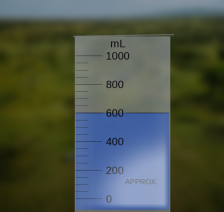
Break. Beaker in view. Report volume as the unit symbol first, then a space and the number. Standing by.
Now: mL 600
